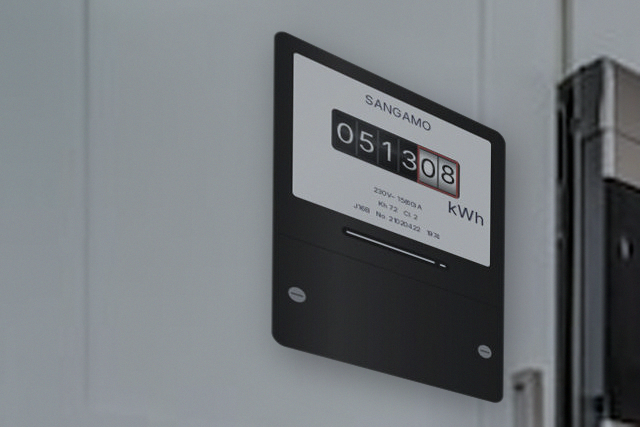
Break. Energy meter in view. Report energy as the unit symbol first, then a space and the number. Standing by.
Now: kWh 513.08
